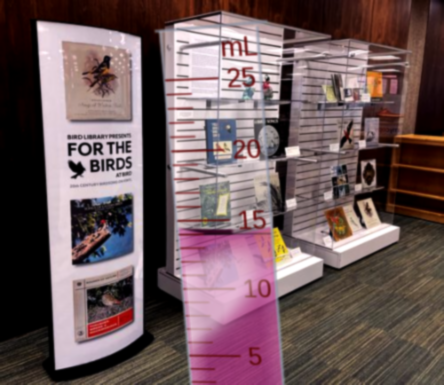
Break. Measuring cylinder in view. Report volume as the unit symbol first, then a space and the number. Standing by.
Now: mL 14
